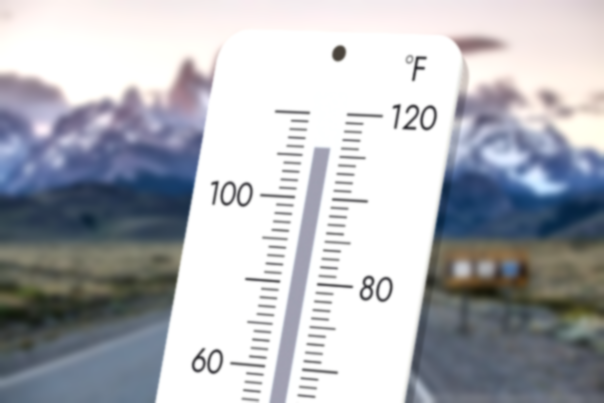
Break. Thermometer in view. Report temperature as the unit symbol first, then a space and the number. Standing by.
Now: °F 112
